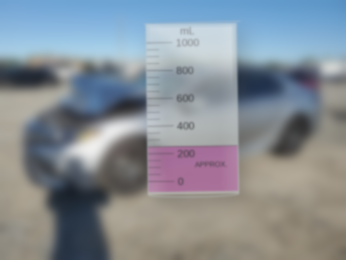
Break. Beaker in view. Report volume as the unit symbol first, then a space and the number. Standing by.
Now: mL 250
